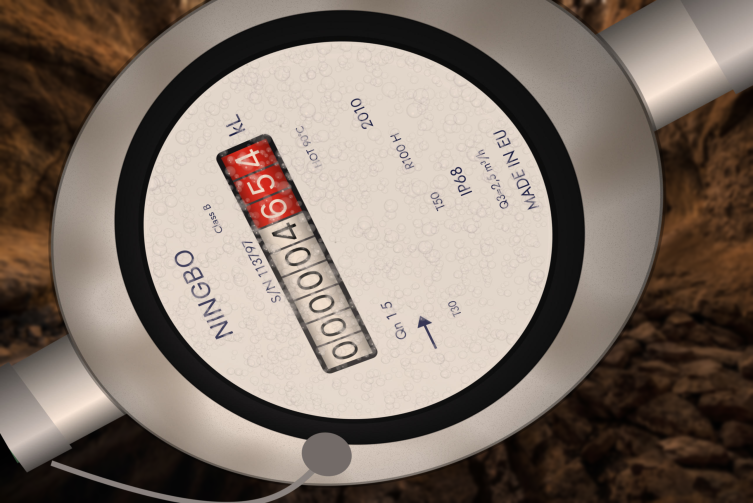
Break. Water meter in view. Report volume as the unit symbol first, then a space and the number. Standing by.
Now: kL 4.654
